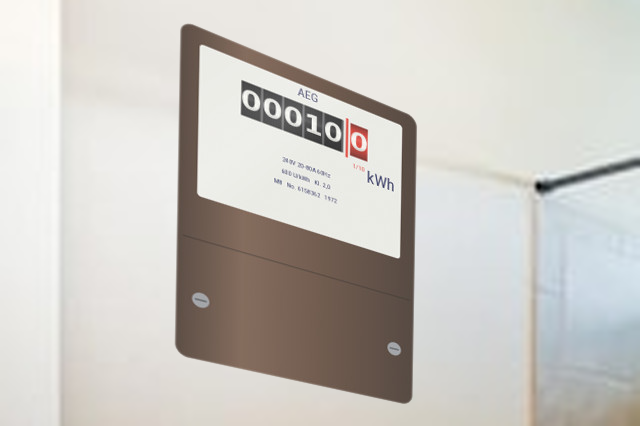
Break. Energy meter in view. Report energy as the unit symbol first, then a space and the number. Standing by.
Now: kWh 10.0
